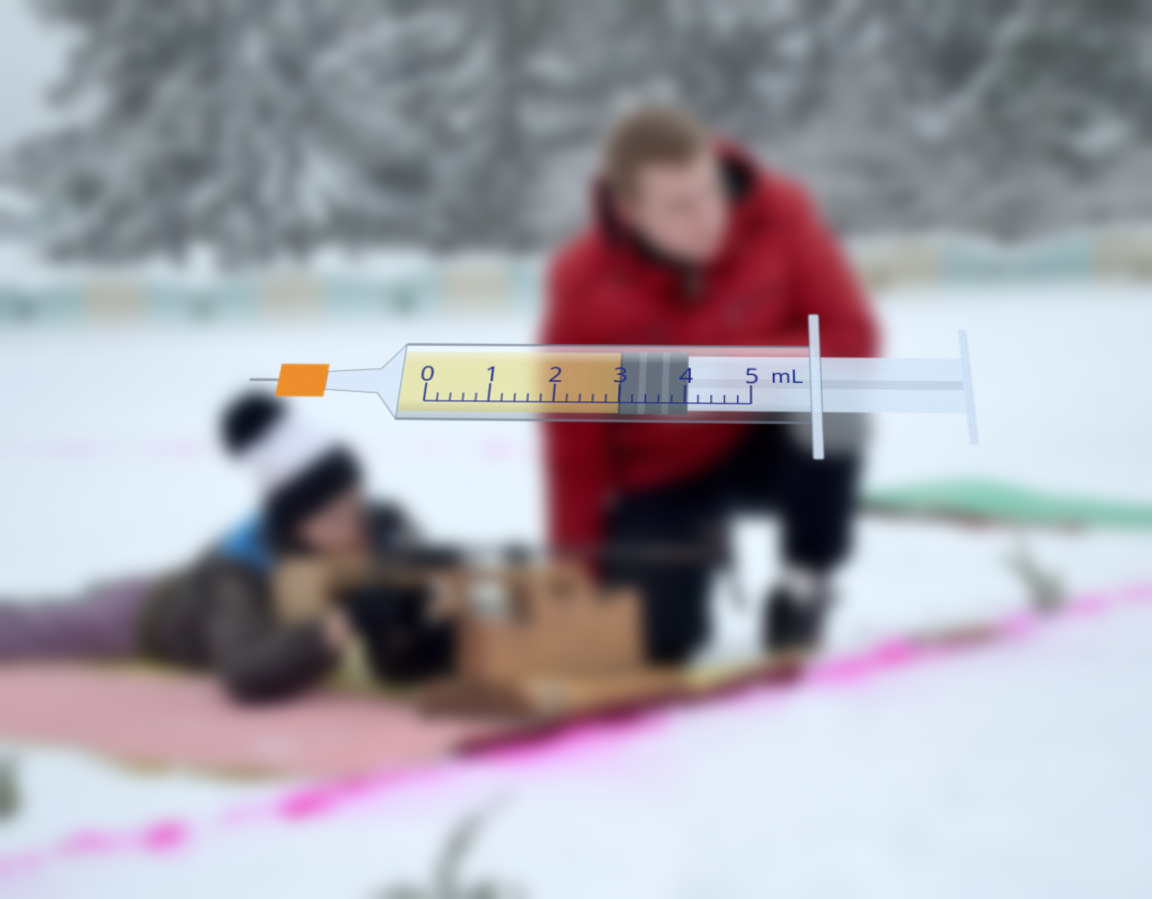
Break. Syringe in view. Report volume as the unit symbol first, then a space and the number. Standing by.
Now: mL 3
